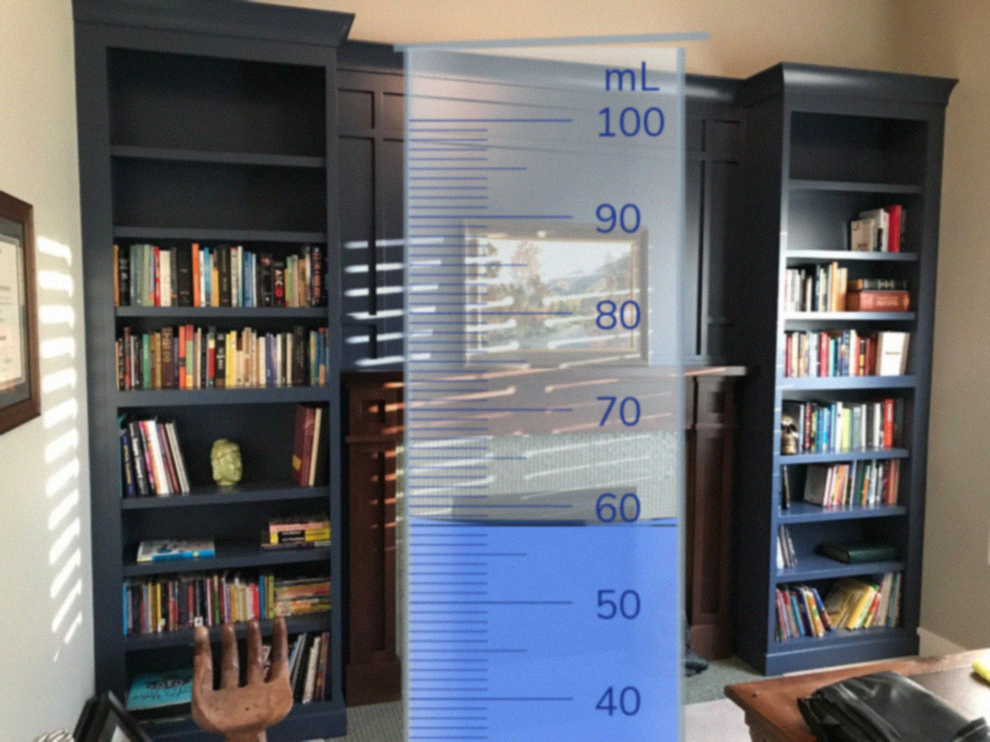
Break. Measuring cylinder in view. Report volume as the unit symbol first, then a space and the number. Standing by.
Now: mL 58
